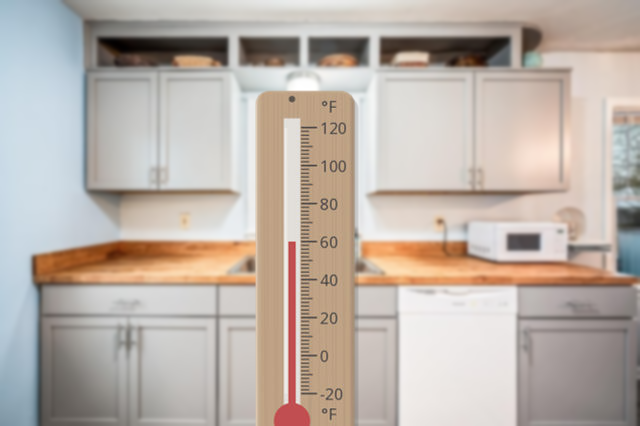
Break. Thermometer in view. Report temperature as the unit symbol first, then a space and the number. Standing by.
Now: °F 60
